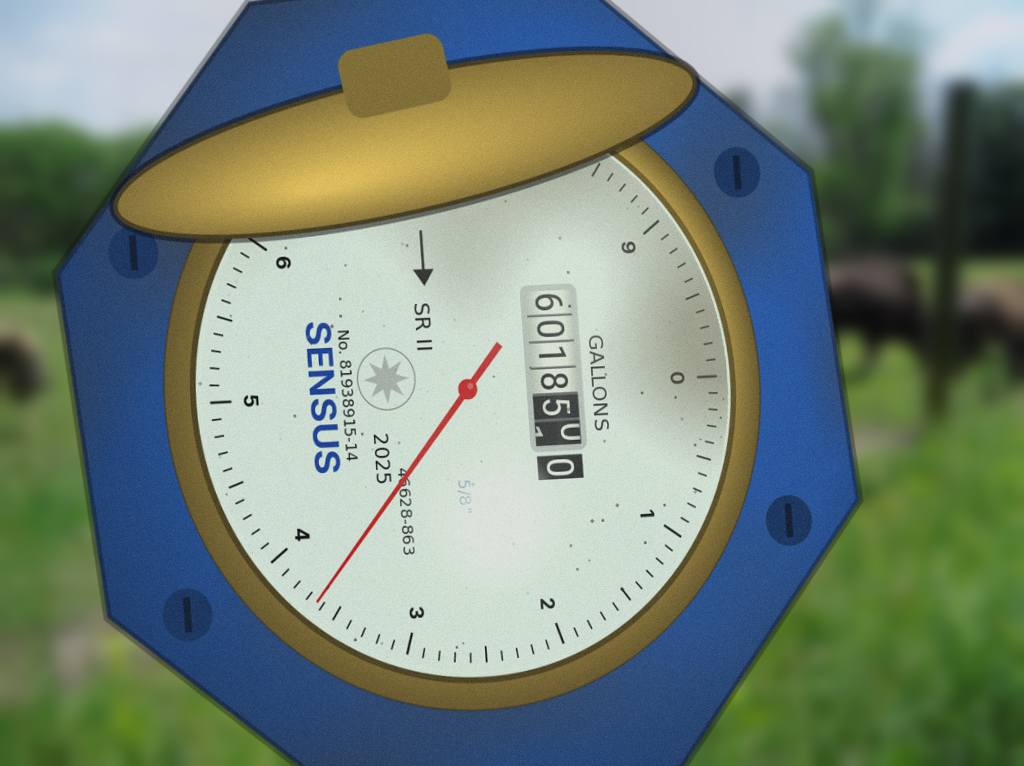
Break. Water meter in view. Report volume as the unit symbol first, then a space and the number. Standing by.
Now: gal 6018503.6
